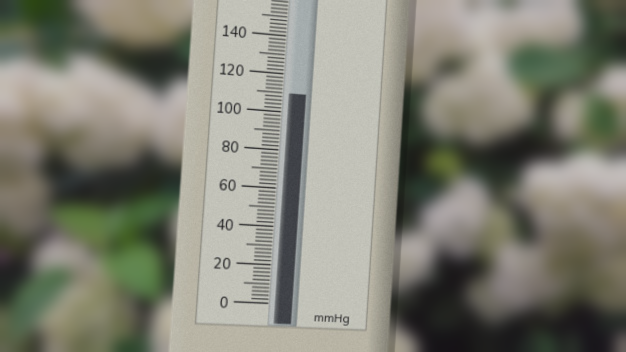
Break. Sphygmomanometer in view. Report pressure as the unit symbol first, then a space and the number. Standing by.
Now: mmHg 110
